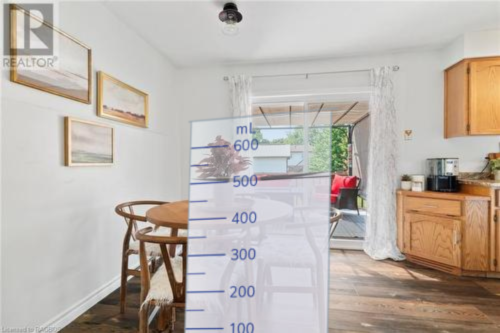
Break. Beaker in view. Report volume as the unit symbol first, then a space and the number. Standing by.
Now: mL 500
